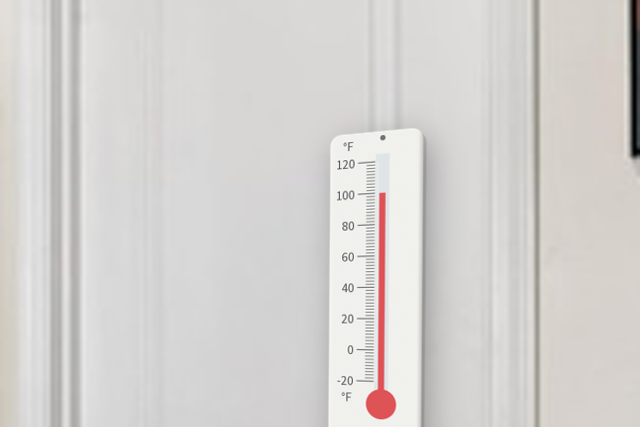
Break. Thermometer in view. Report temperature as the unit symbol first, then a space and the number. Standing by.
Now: °F 100
